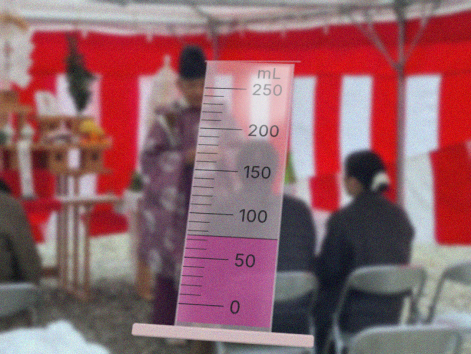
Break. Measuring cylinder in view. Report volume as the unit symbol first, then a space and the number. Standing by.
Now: mL 75
